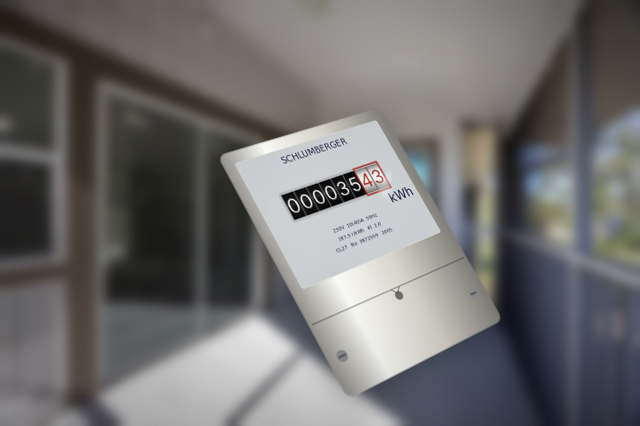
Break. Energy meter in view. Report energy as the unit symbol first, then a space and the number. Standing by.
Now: kWh 35.43
